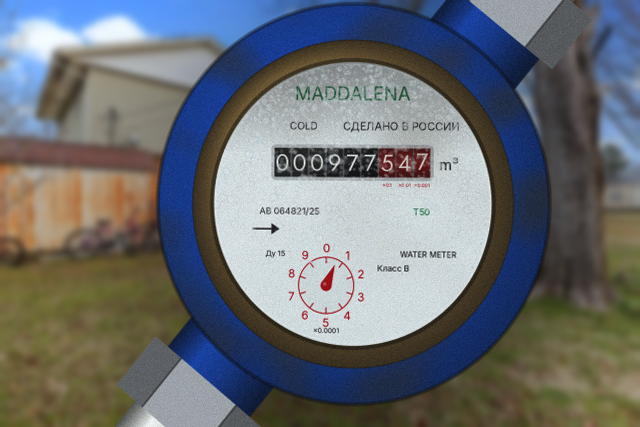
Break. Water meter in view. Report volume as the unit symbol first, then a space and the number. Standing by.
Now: m³ 977.5470
